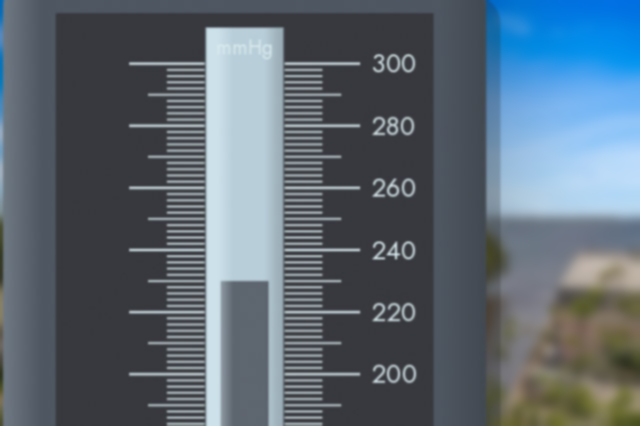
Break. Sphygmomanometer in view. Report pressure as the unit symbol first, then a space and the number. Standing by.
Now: mmHg 230
